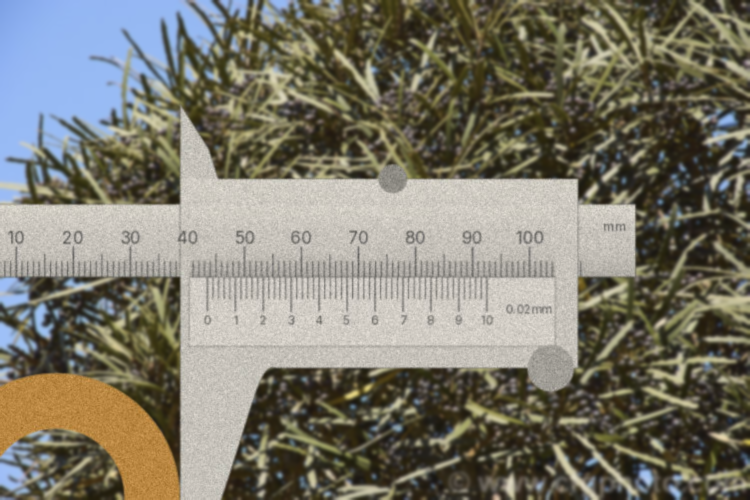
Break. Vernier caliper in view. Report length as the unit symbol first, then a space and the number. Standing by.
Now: mm 43.5
